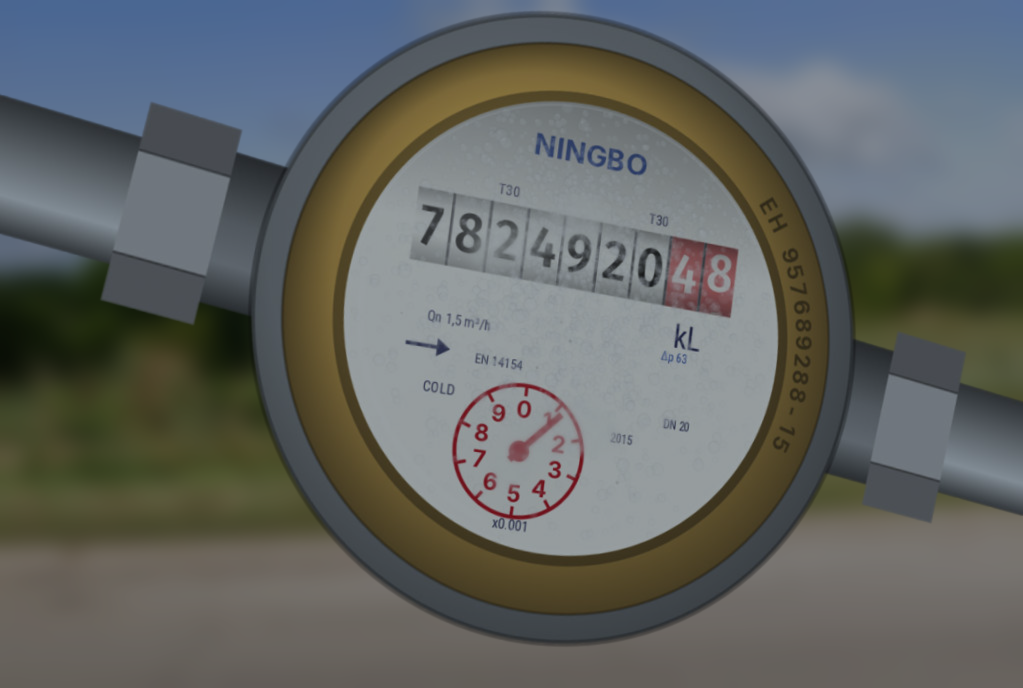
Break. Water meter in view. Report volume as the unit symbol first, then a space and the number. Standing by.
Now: kL 7824920.481
